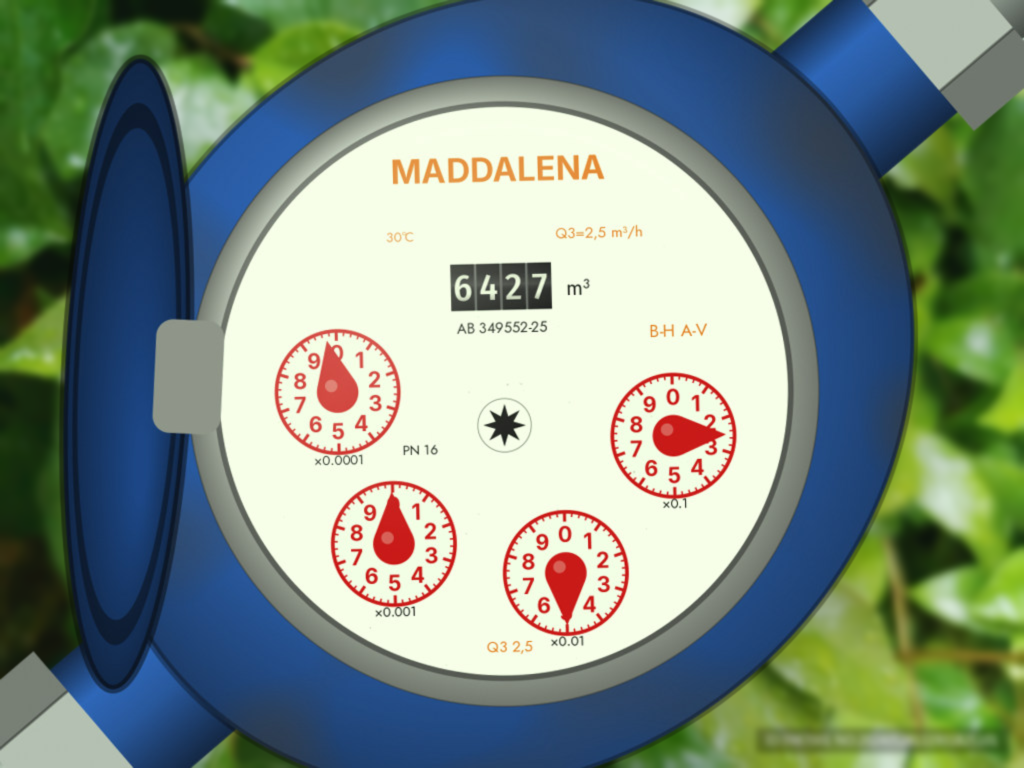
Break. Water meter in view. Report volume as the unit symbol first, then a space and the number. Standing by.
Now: m³ 6427.2499
